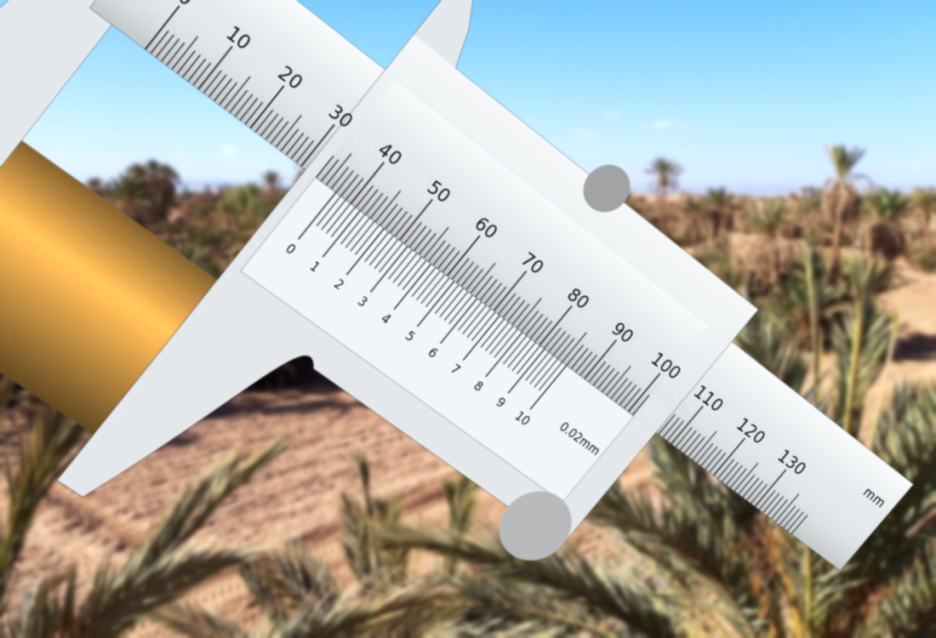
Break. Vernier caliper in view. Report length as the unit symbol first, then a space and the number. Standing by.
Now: mm 37.0
